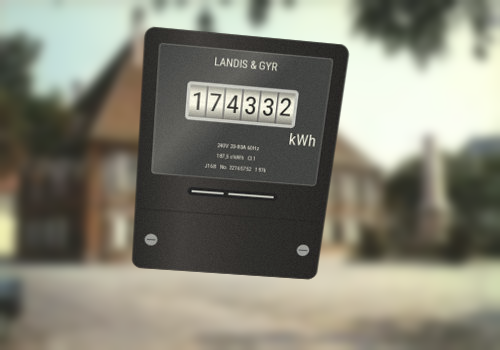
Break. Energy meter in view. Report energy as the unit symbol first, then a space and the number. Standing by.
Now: kWh 174332
